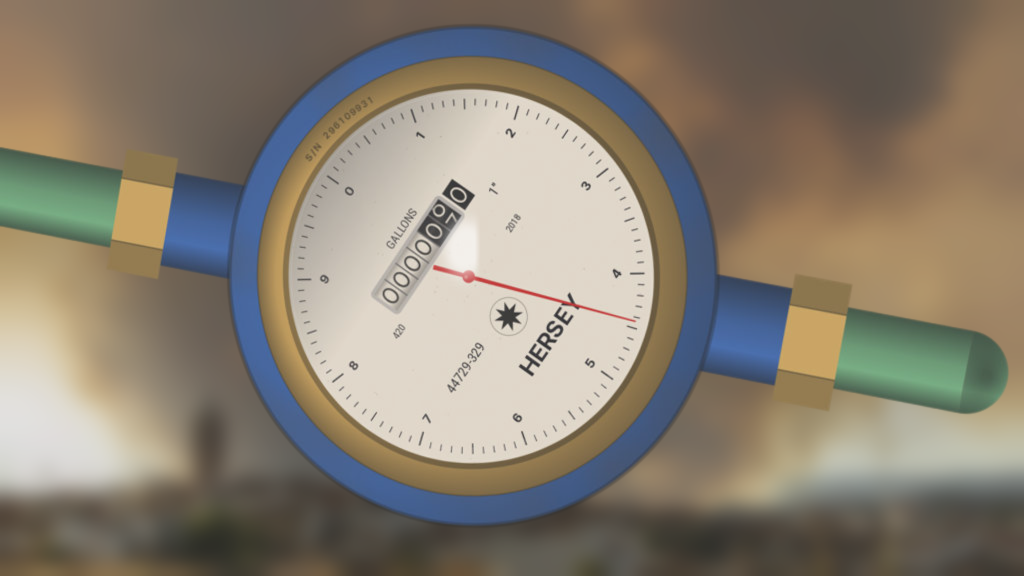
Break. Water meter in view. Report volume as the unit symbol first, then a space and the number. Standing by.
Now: gal 64.4
